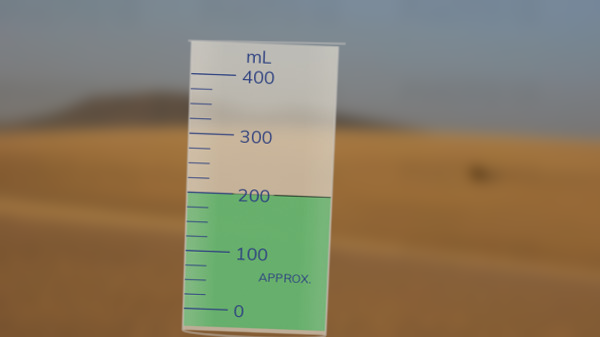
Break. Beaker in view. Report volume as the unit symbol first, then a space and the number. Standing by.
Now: mL 200
